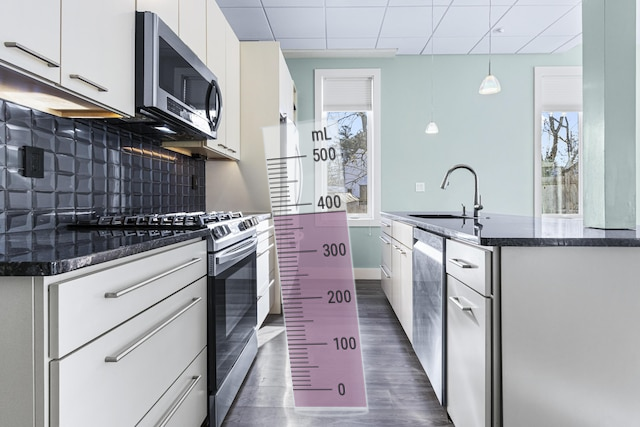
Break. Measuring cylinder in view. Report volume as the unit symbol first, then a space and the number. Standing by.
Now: mL 380
